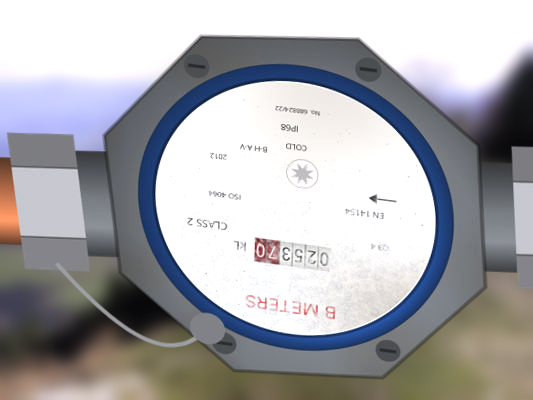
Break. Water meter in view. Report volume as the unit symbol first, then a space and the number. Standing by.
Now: kL 253.70
